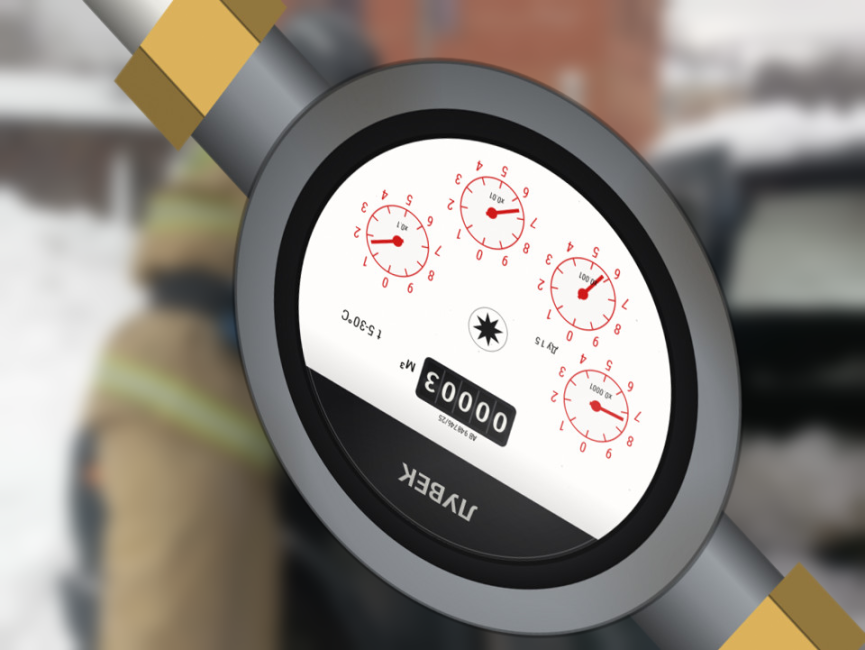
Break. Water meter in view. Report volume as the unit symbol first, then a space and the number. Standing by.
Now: m³ 3.1657
